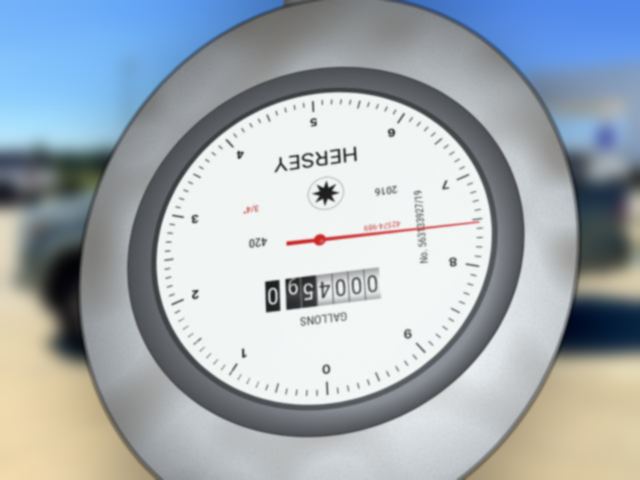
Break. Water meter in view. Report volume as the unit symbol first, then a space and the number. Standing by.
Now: gal 4587.5
